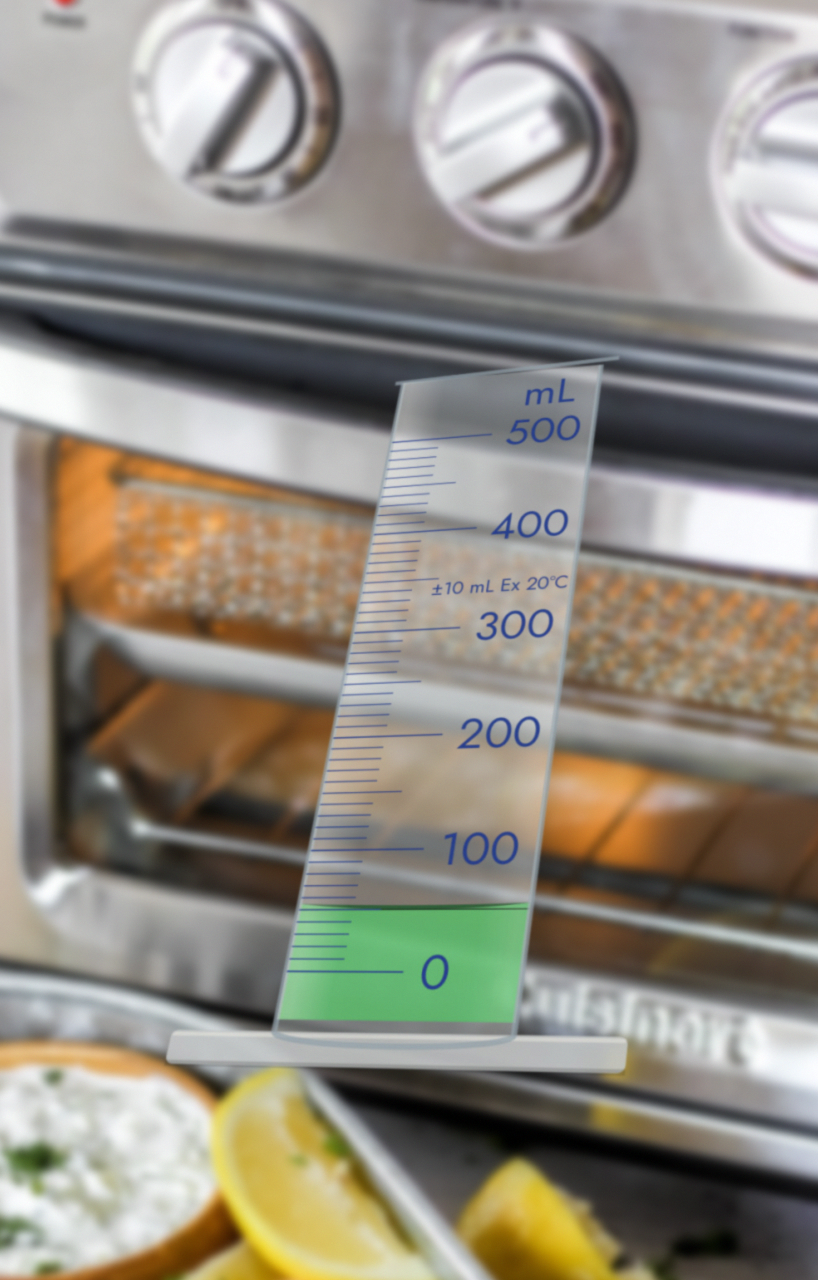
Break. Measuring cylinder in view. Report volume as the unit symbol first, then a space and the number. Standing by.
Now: mL 50
